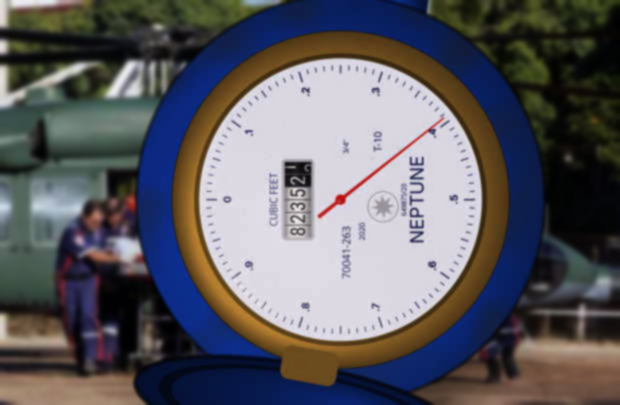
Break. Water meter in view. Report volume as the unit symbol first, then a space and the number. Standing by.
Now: ft³ 823521.39
